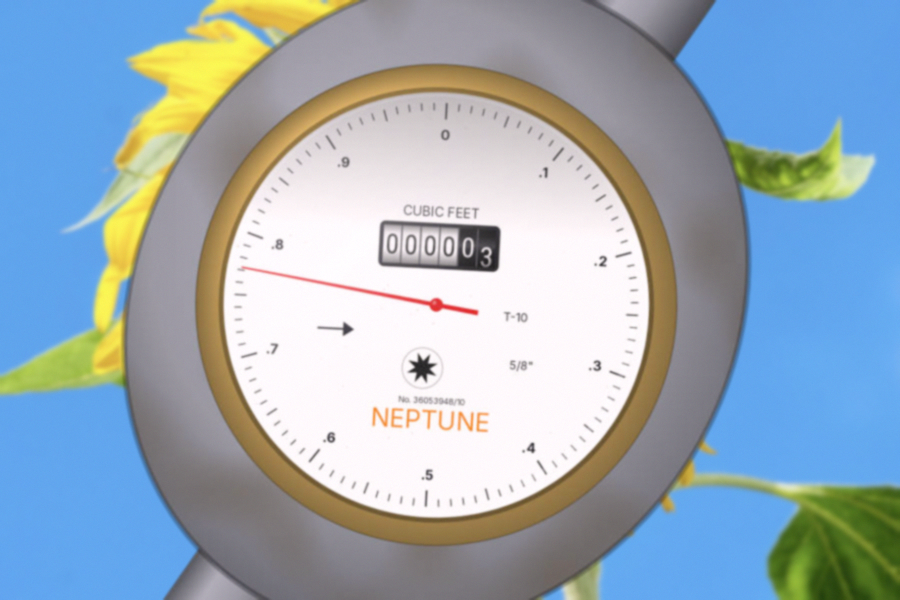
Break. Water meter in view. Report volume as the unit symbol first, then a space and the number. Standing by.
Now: ft³ 2.77
